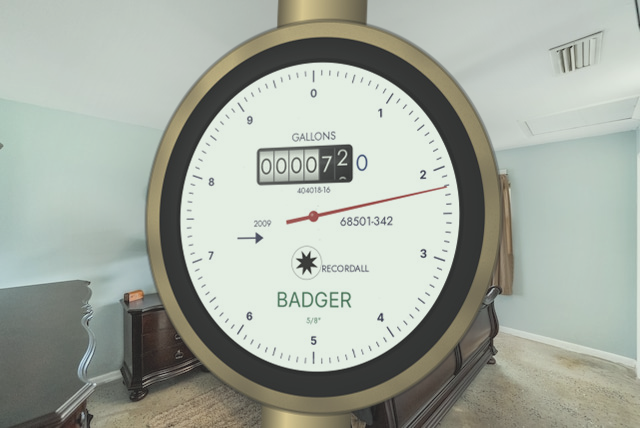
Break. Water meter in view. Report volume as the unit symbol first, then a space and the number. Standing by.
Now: gal 722.2
